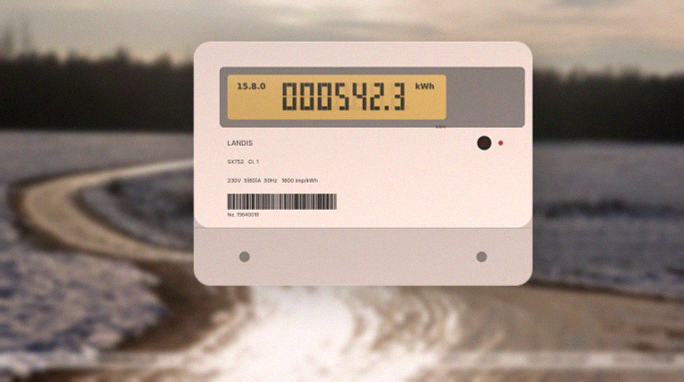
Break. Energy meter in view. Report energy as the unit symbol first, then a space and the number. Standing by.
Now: kWh 542.3
